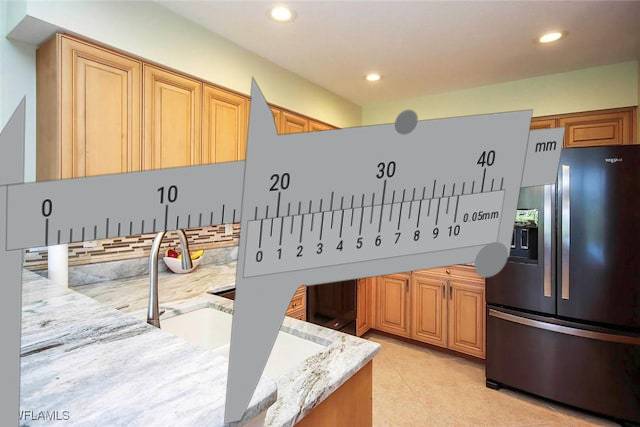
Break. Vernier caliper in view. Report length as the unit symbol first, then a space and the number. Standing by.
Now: mm 18.6
